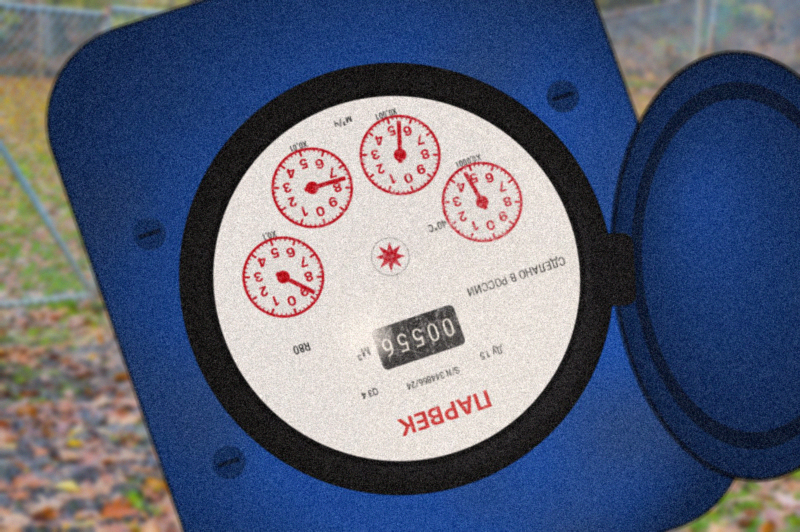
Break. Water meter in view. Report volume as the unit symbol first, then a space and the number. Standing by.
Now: m³ 556.8754
